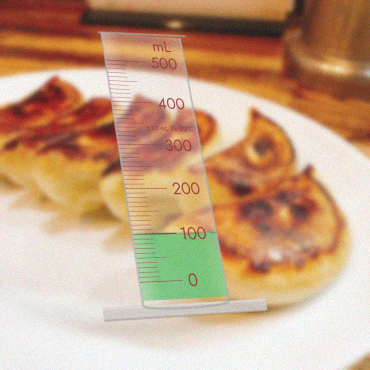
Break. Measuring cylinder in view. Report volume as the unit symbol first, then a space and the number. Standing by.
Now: mL 100
